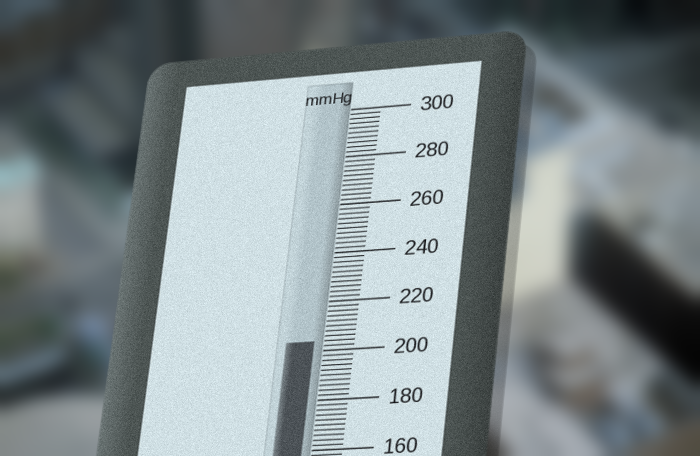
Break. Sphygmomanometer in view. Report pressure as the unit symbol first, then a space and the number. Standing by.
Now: mmHg 204
